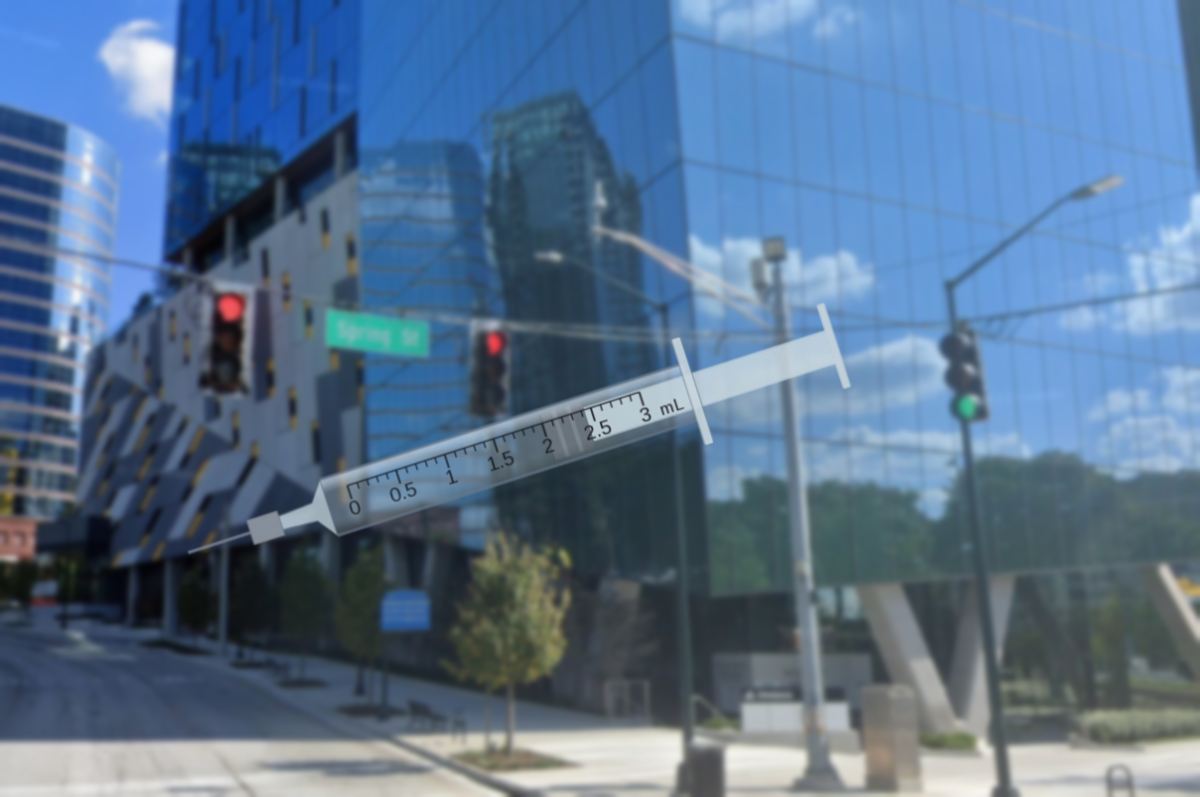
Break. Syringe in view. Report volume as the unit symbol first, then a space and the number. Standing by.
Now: mL 2
